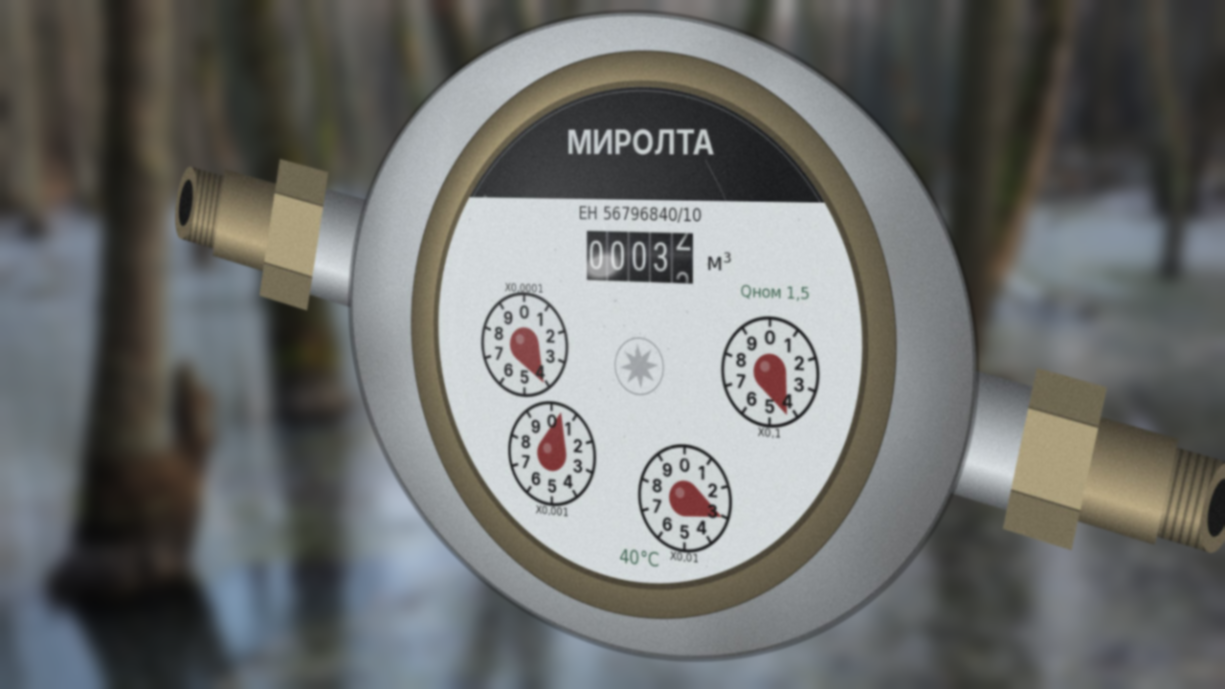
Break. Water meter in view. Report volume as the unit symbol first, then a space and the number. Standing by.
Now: m³ 32.4304
